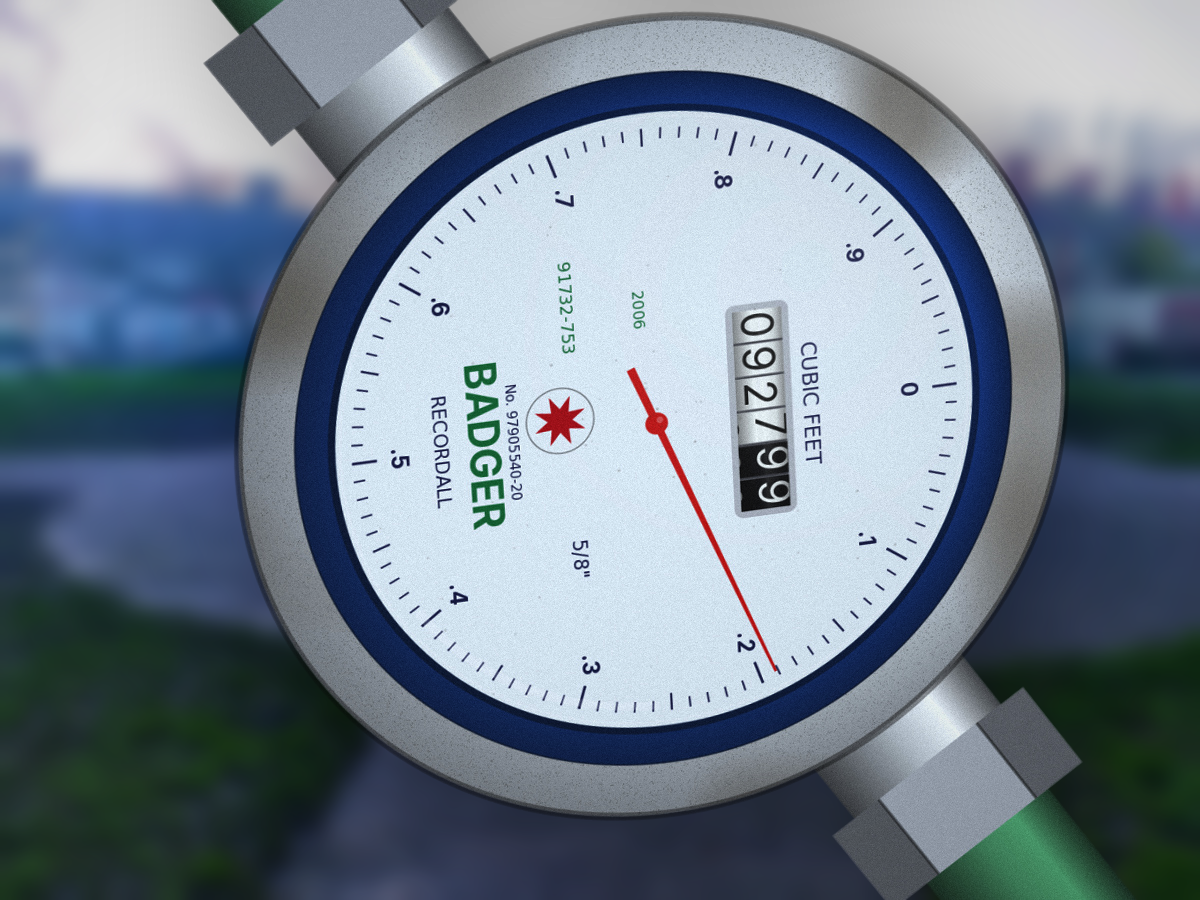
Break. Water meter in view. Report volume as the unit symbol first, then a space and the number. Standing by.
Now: ft³ 92799.19
